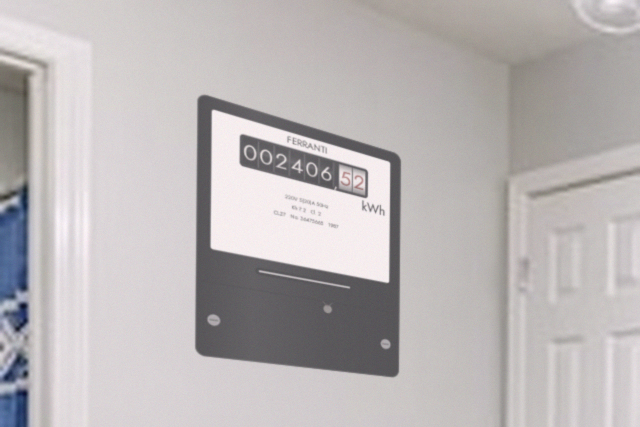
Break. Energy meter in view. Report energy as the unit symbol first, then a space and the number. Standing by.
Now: kWh 2406.52
